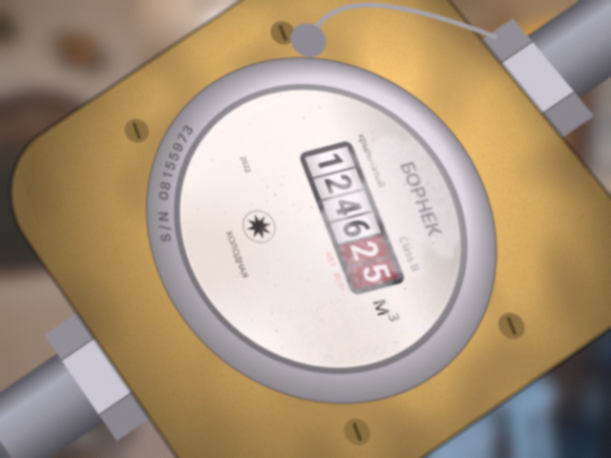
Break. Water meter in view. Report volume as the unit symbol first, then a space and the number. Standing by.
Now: m³ 1246.25
